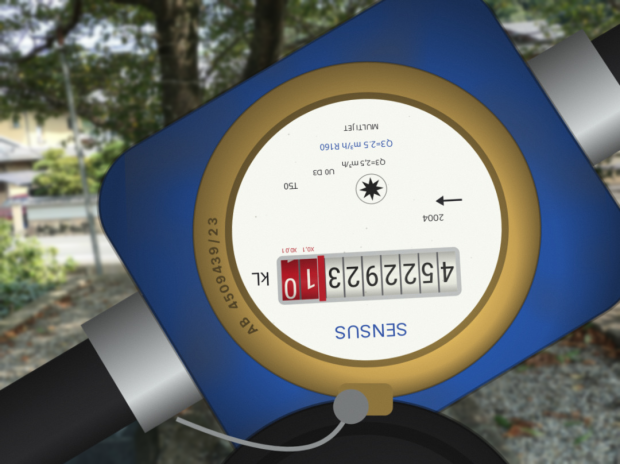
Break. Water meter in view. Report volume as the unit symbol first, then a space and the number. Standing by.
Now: kL 4522923.10
